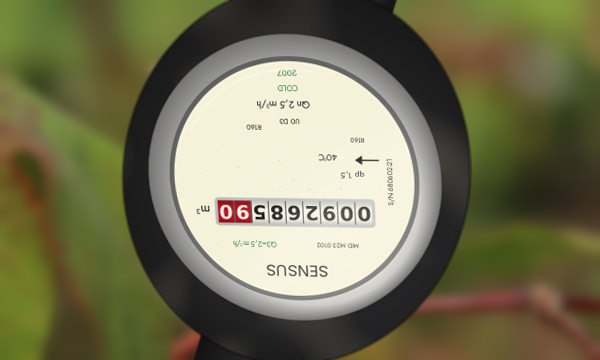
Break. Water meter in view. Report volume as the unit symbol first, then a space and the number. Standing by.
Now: m³ 92685.90
